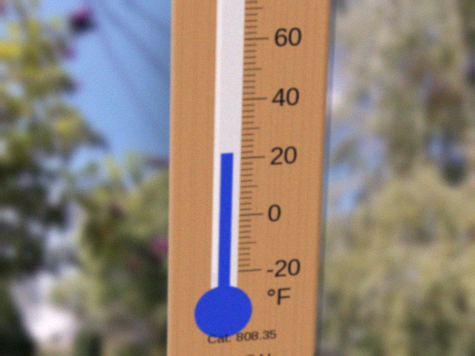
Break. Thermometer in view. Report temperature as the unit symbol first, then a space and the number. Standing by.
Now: °F 22
